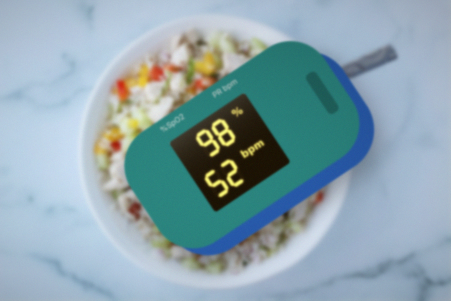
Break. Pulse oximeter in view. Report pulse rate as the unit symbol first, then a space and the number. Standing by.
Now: bpm 52
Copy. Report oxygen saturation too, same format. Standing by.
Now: % 98
